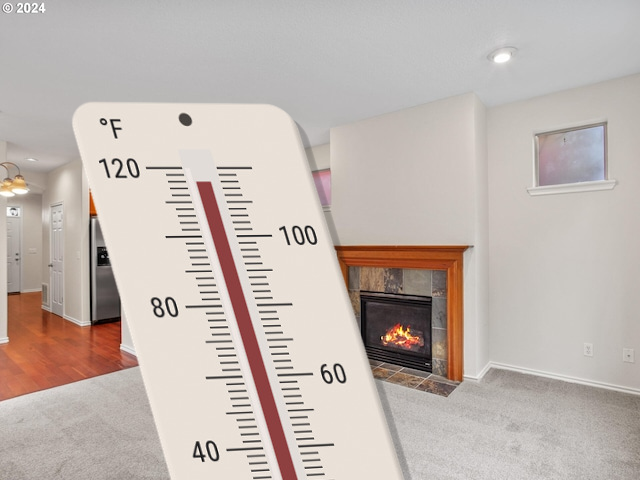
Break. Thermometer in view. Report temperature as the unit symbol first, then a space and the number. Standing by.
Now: °F 116
